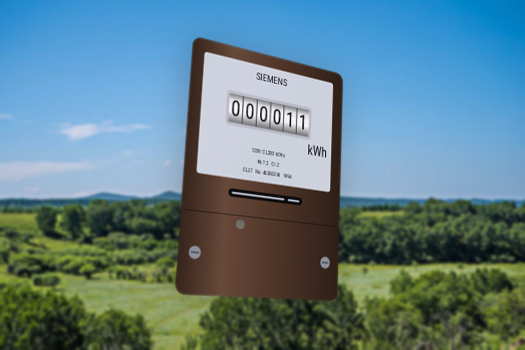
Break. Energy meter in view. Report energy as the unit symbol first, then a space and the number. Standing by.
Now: kWh 11
